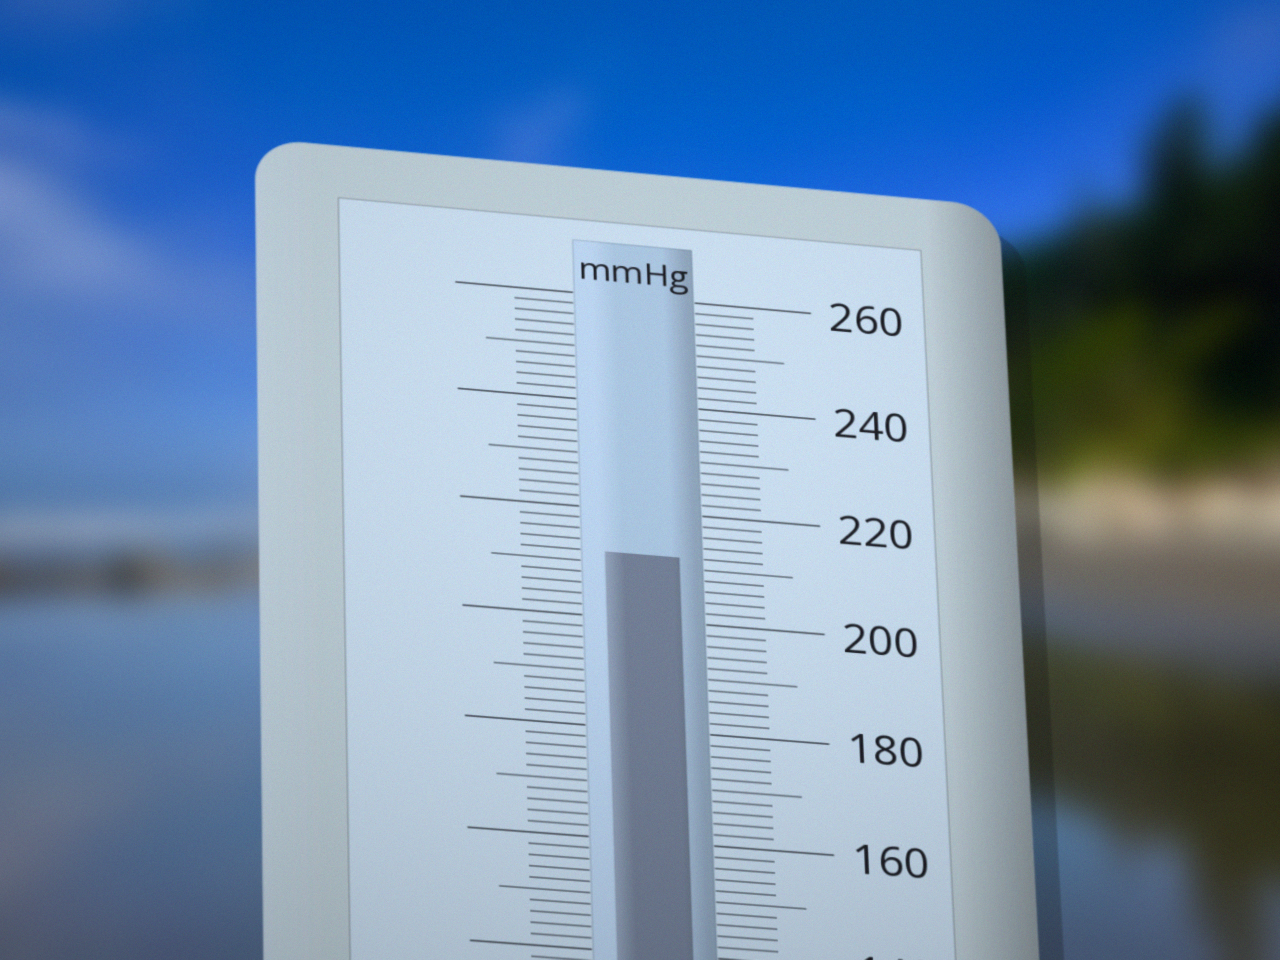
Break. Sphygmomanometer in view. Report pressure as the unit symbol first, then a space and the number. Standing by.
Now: mmHg 212
